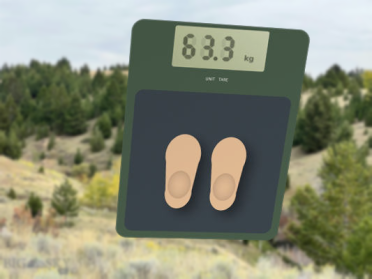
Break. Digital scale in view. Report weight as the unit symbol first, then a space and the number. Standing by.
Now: kg 63.3
